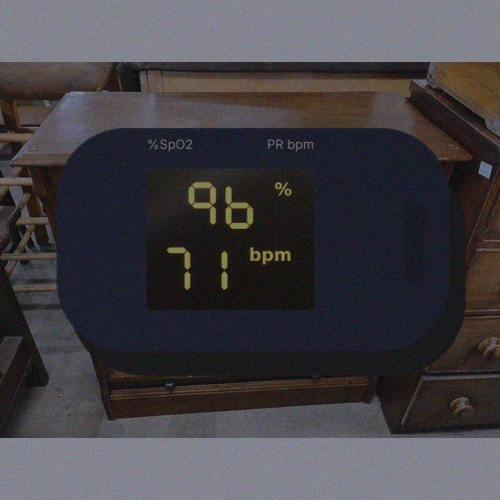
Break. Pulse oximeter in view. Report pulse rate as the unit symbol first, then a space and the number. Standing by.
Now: bpm 71
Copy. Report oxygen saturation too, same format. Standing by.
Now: % 96
